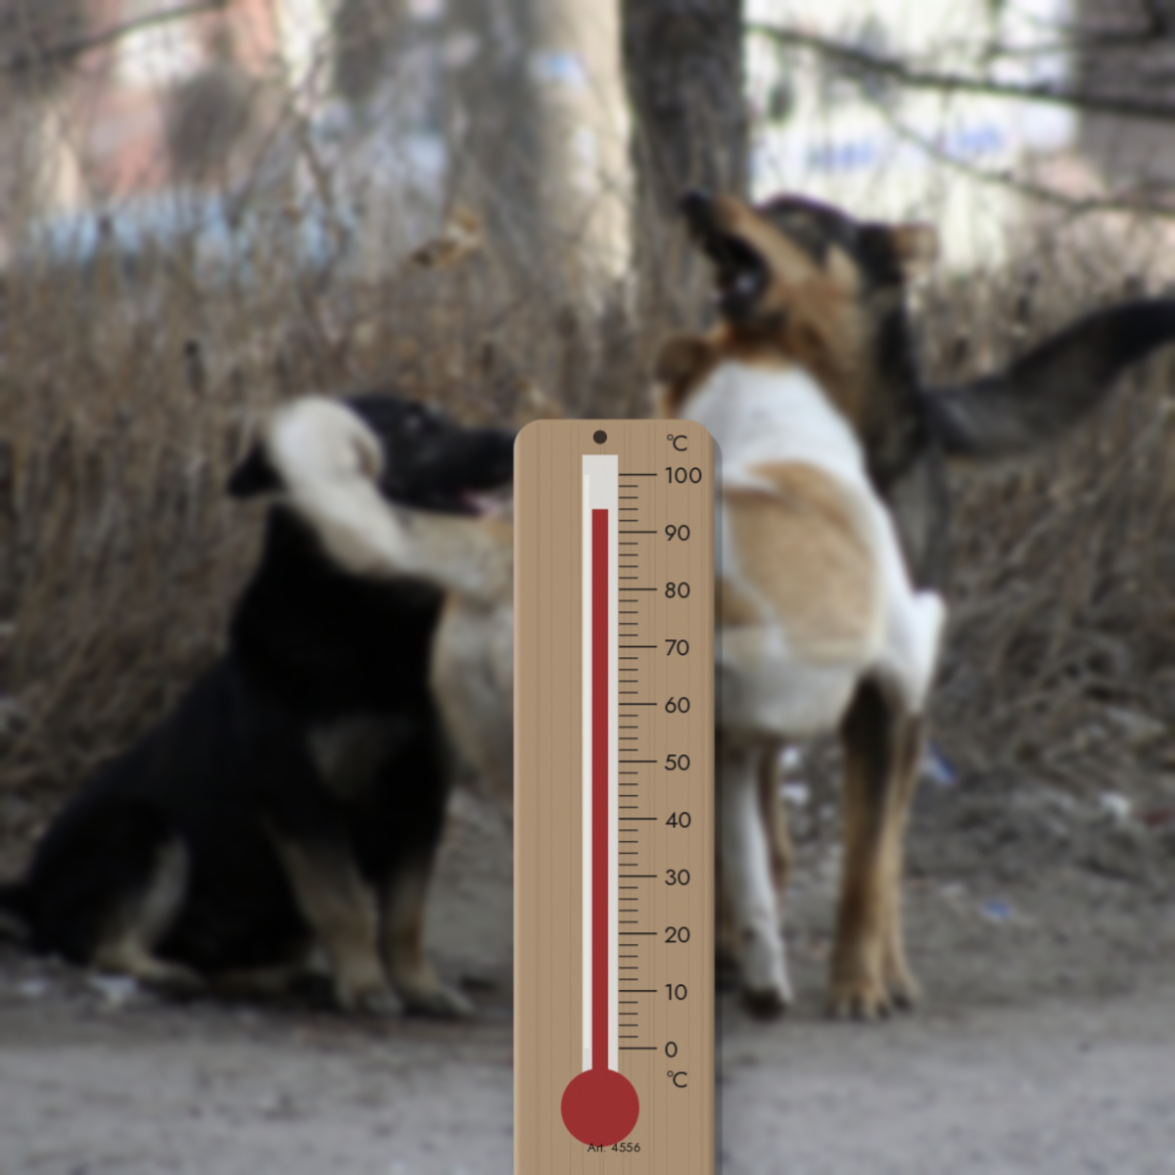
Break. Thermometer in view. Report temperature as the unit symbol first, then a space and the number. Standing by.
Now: °C 94
